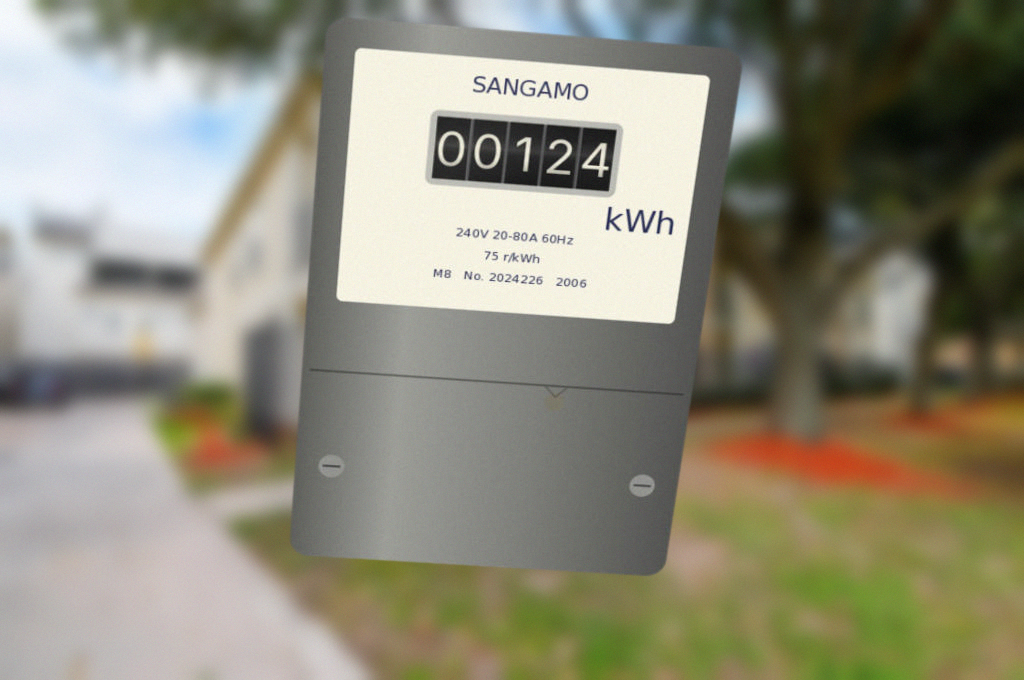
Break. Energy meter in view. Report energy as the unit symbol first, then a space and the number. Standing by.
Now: kWh 124
